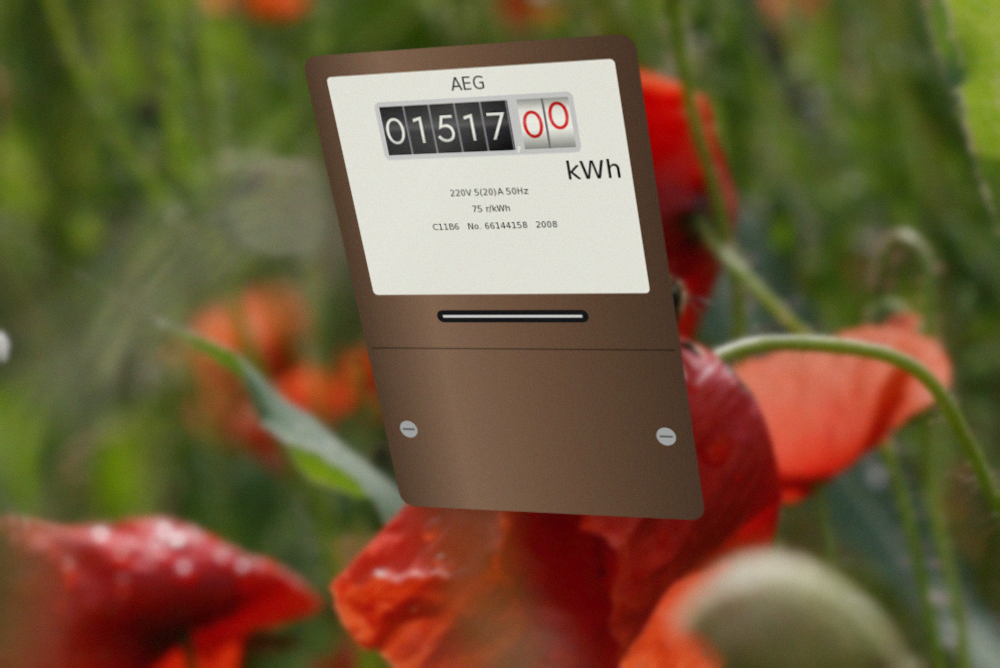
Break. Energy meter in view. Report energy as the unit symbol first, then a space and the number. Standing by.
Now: kWh 1517.00
